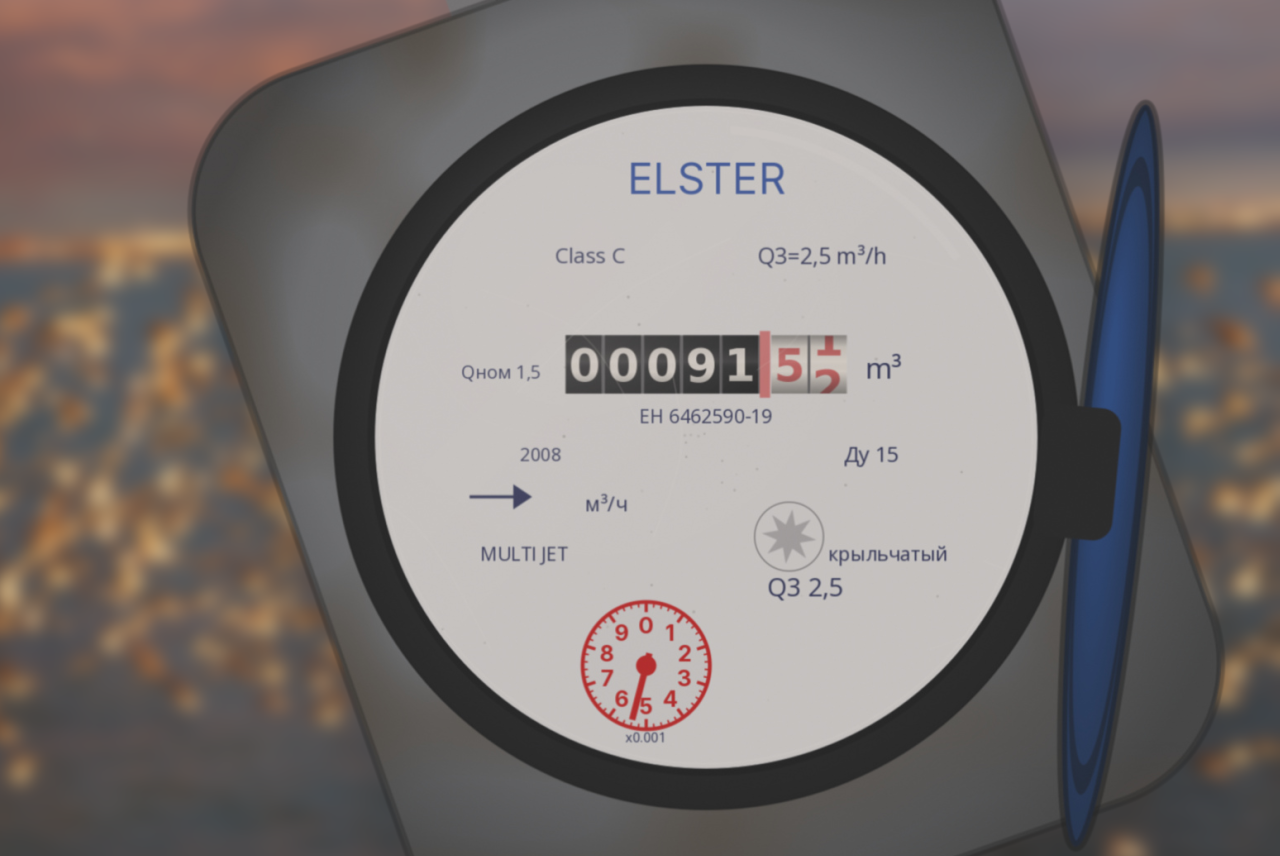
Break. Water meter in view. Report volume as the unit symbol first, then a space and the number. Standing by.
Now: m³ 91.515
